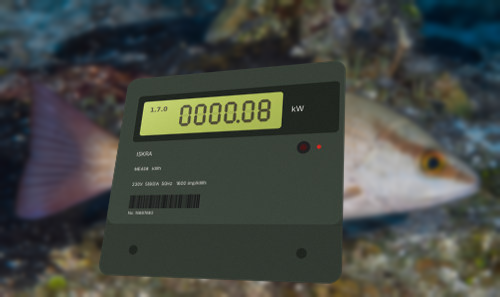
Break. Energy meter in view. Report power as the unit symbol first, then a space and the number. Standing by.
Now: kW 0.08
